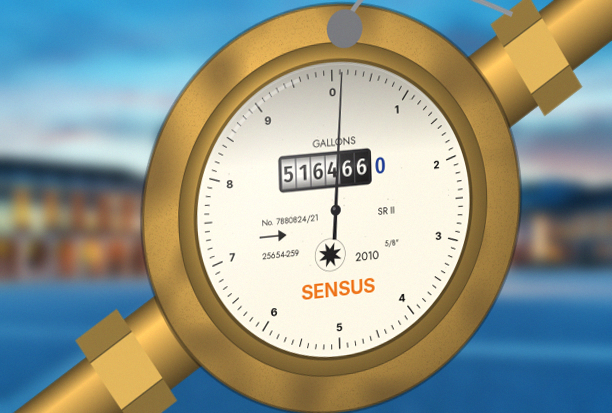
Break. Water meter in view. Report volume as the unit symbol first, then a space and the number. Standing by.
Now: gal 5164660.1
